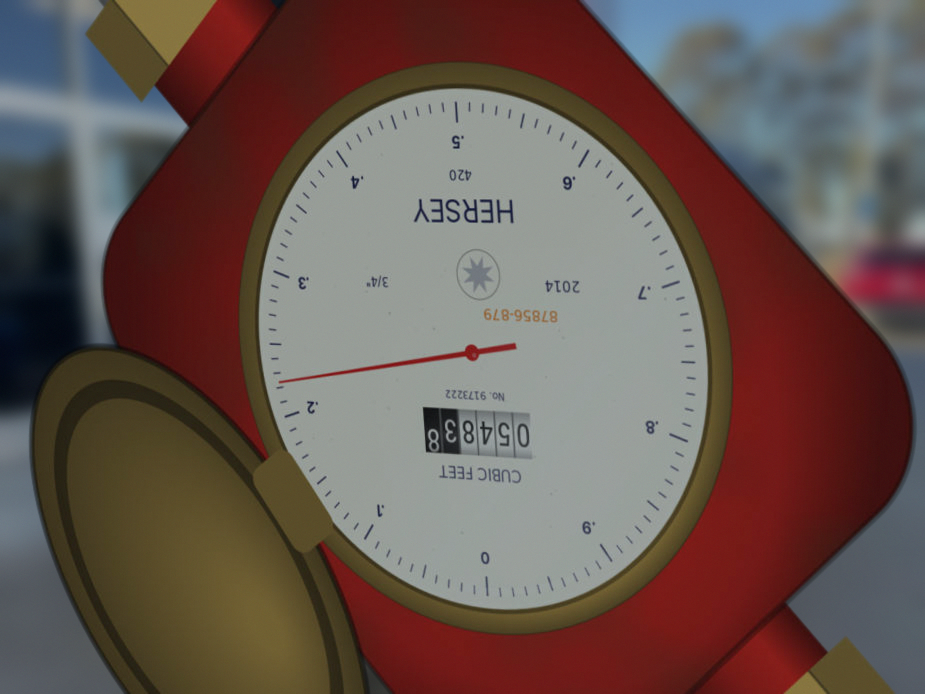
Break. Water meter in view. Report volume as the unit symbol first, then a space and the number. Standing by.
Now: ft³ 54838.22
